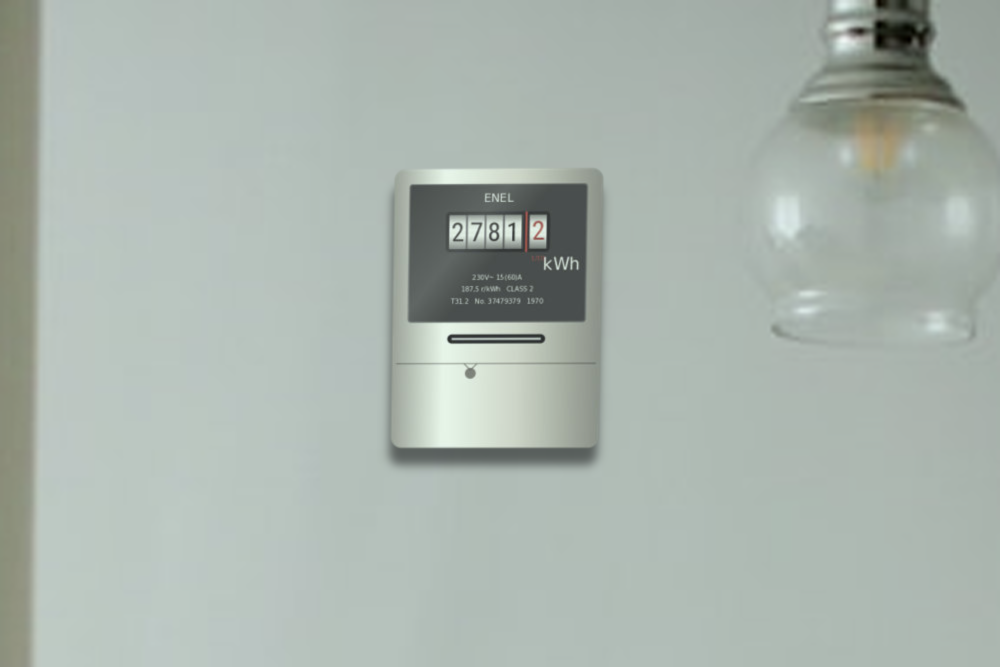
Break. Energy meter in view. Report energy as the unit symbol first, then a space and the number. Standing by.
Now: kWh 2781.2
